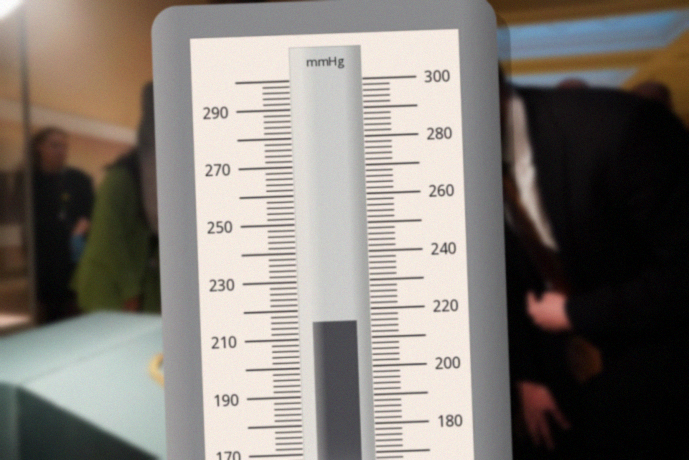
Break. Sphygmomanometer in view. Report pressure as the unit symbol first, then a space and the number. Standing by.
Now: mmHg 216
